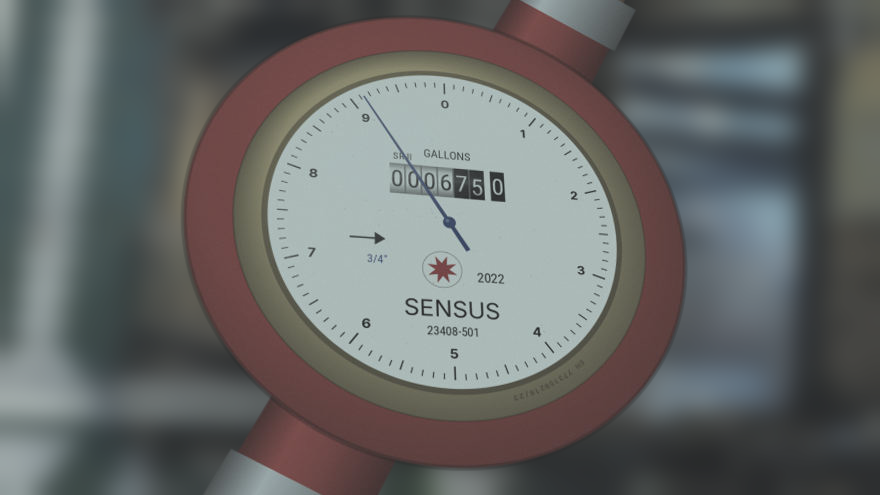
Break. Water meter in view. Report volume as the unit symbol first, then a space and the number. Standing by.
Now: gal 6749.1
